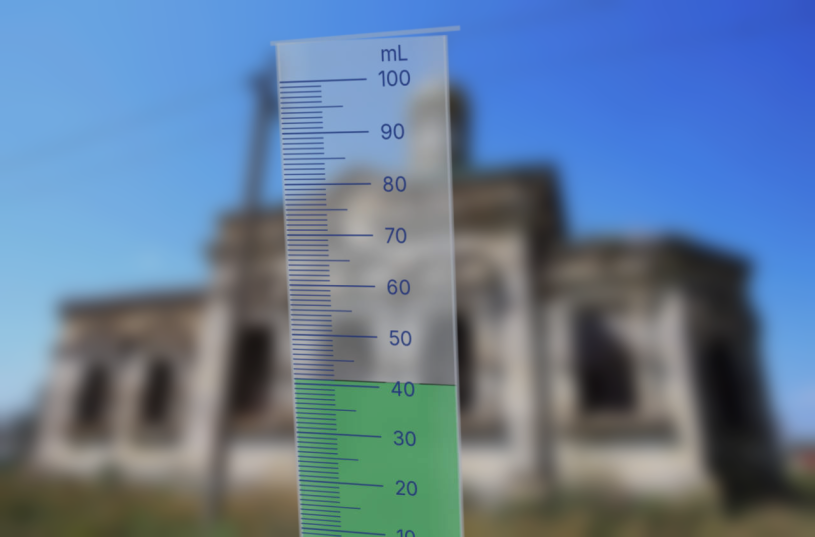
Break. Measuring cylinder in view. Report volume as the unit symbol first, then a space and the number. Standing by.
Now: mL 41
